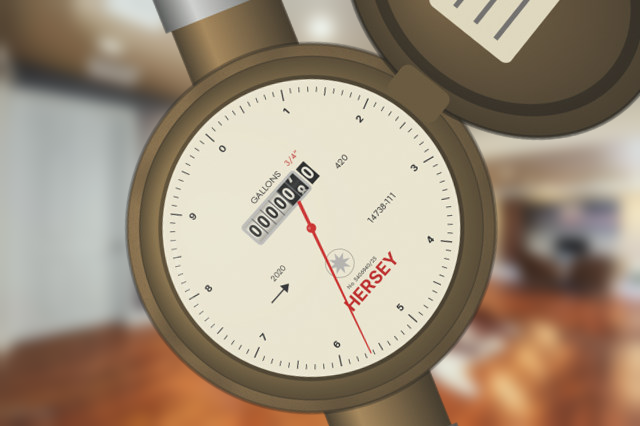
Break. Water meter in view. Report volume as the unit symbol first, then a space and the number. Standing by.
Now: gal 75.6
